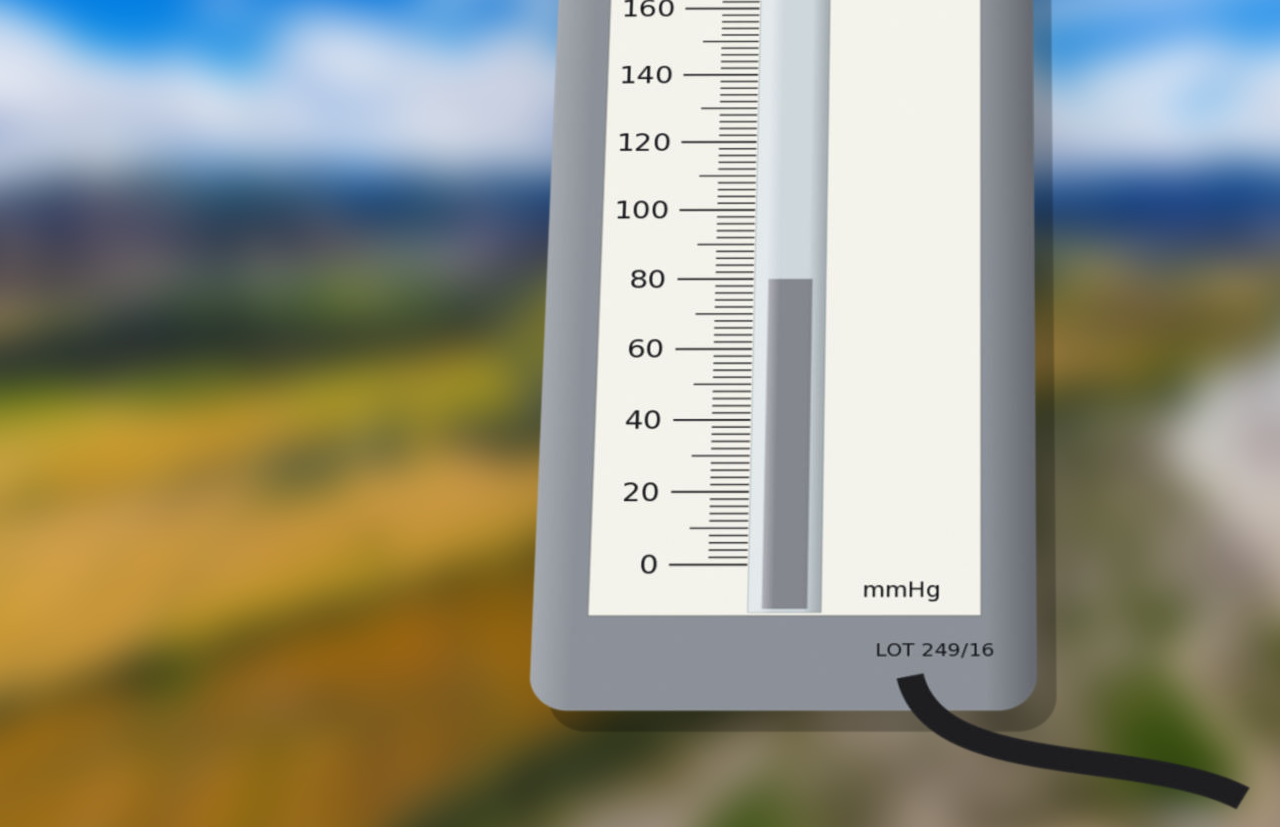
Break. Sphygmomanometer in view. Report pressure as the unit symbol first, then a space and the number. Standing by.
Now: mmHg 80
